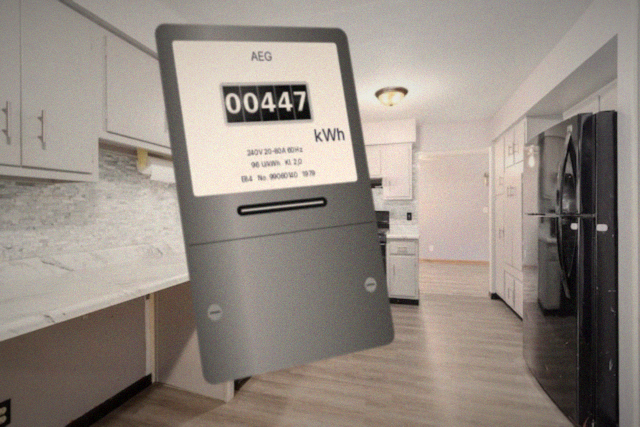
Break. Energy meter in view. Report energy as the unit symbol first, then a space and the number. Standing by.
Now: kWh 447
